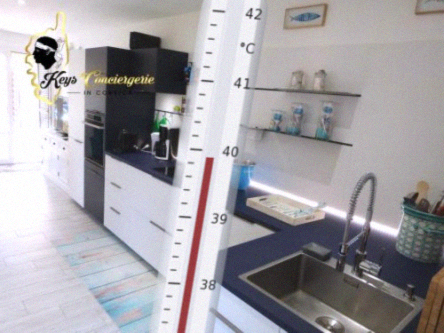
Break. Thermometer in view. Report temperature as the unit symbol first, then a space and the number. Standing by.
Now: °C 39.9
